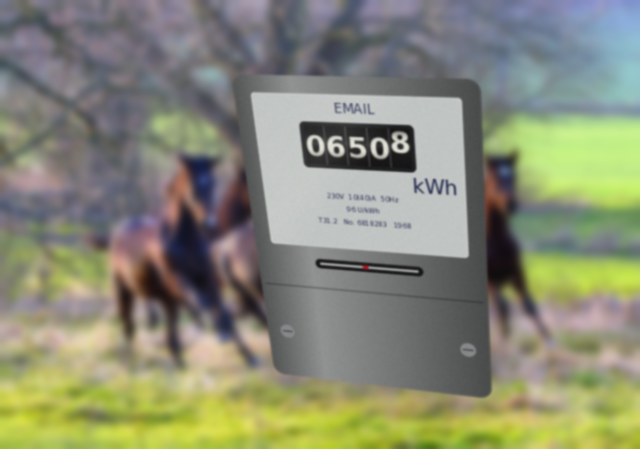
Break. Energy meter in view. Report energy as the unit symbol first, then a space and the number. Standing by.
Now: kWh 6508
